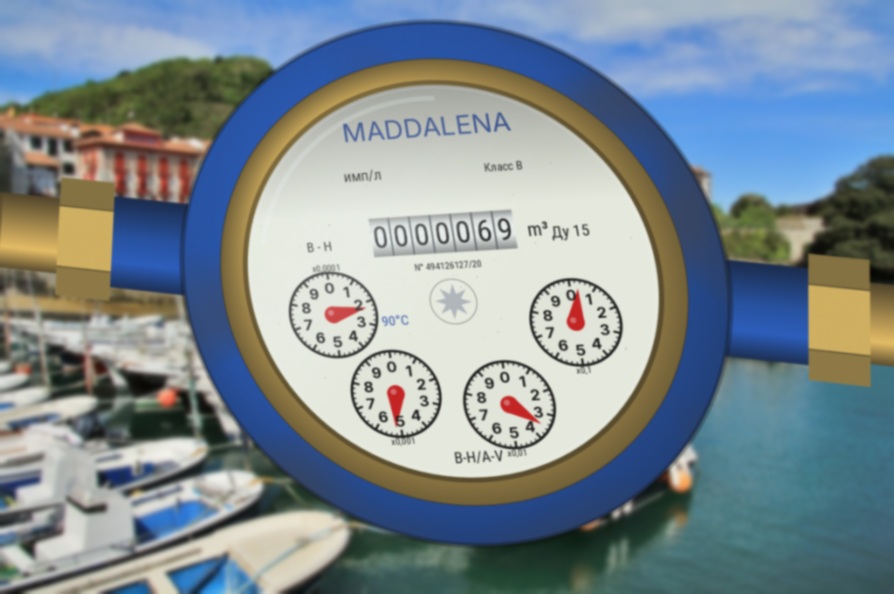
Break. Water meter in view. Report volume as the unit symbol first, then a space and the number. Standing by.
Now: m³ 69.0352
